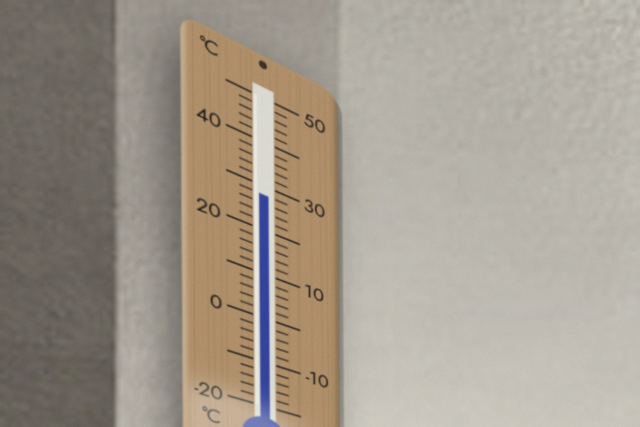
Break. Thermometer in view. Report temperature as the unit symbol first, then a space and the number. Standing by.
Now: °C 28
